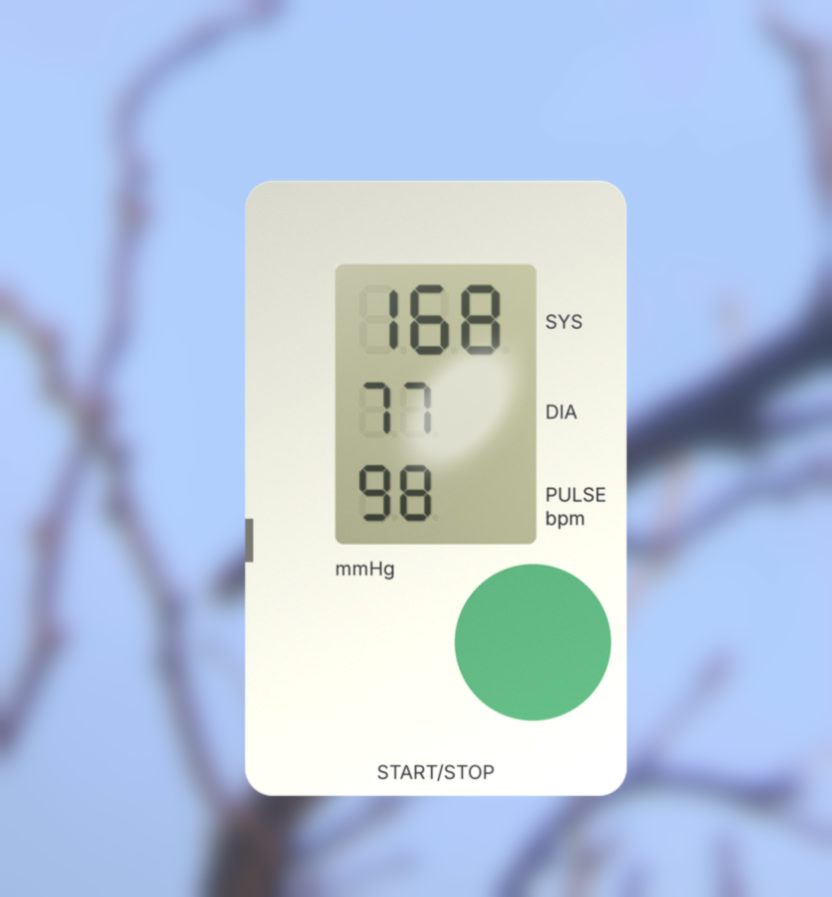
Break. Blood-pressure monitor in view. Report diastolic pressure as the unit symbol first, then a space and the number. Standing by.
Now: mmHg 77
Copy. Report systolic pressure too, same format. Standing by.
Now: mmHg 168
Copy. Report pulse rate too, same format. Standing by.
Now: bpm 98
